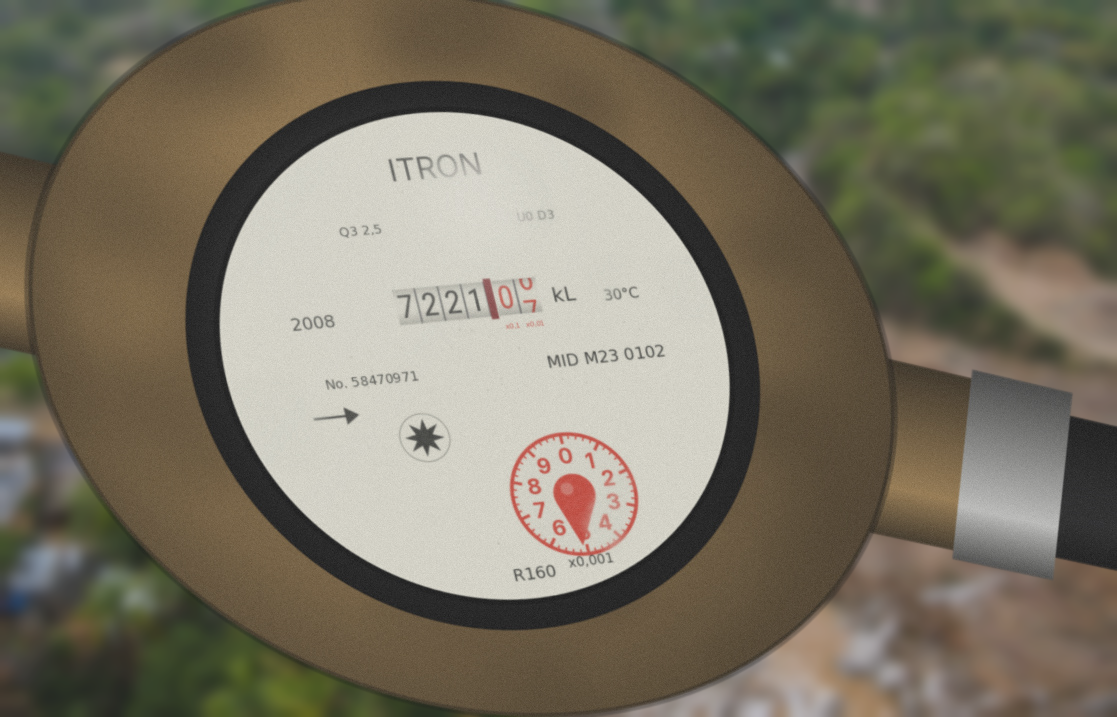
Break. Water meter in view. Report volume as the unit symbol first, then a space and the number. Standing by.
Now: kL 7221.065
